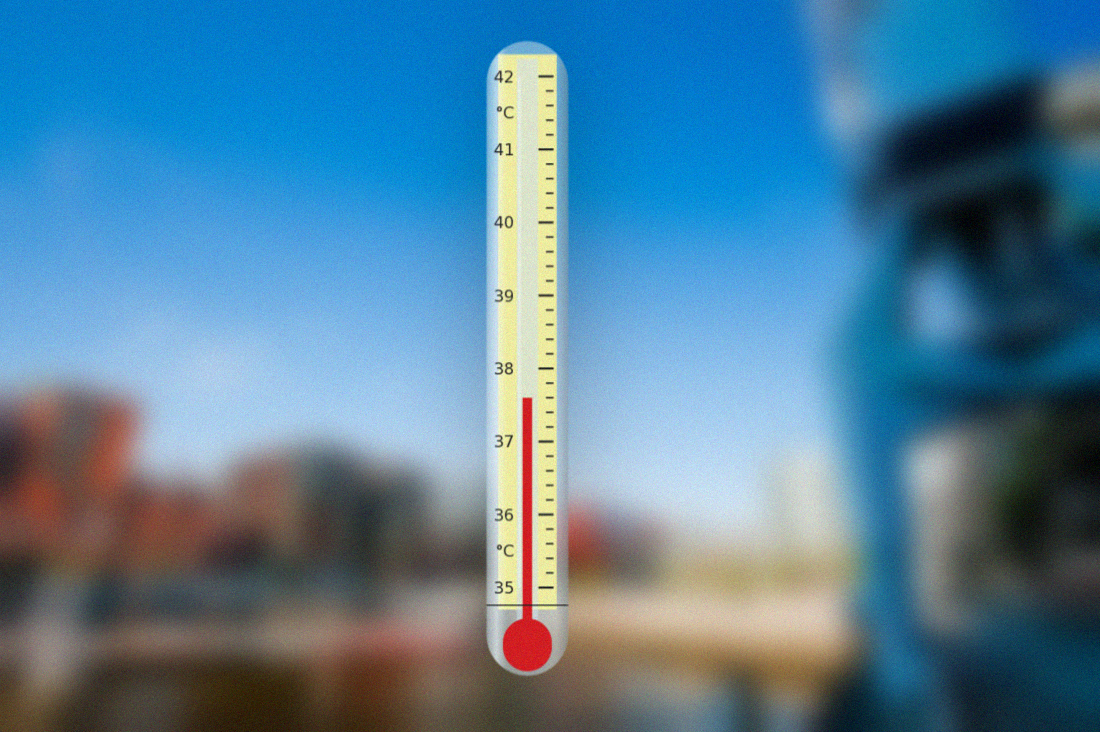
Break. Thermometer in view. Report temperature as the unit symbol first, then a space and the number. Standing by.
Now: °C 37.6
